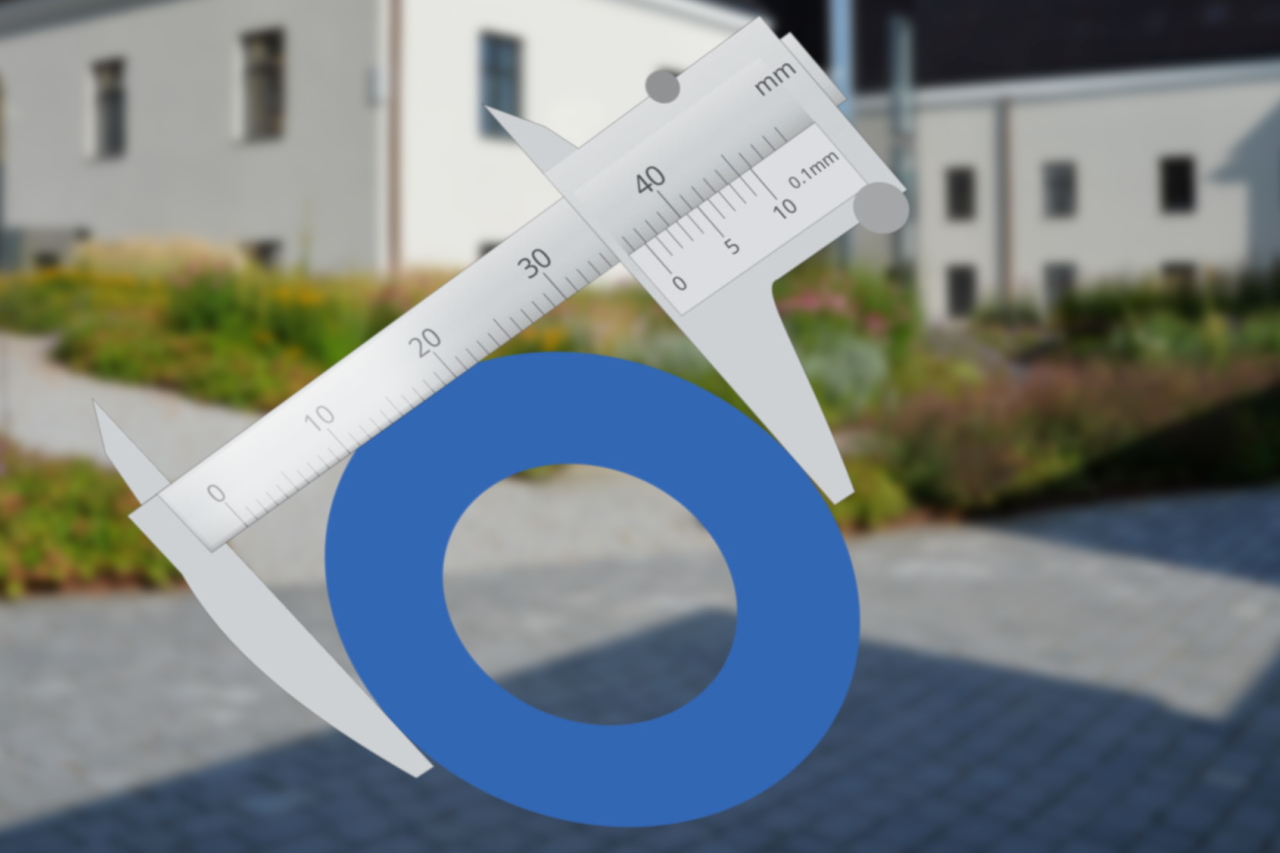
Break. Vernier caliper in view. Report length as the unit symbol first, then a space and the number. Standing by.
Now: mm 36.9
